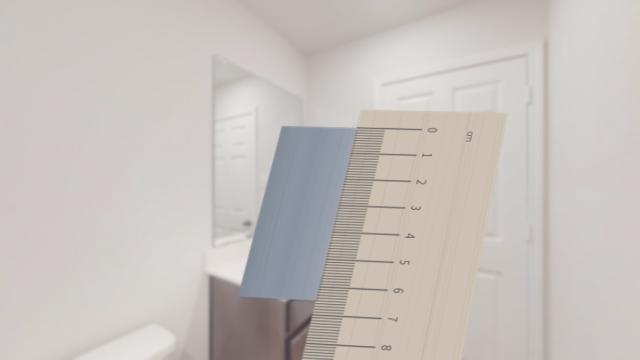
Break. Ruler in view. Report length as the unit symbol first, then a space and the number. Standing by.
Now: cm 6.5
